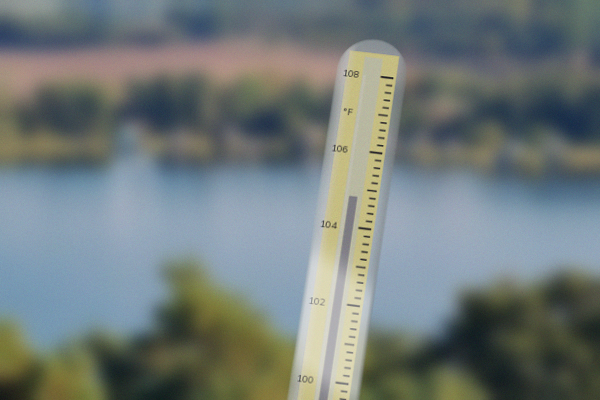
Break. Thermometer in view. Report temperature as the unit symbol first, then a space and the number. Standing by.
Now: °F 104.8
